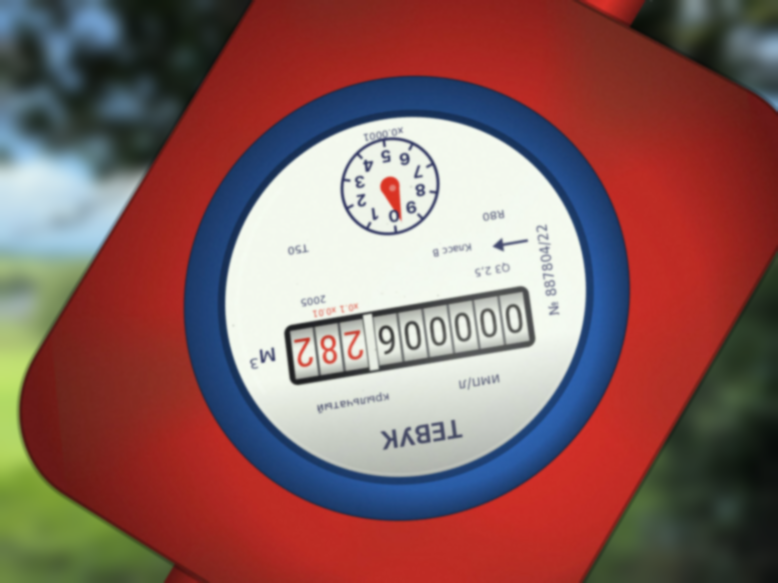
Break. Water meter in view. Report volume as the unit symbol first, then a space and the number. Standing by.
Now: m³ 6.2819
